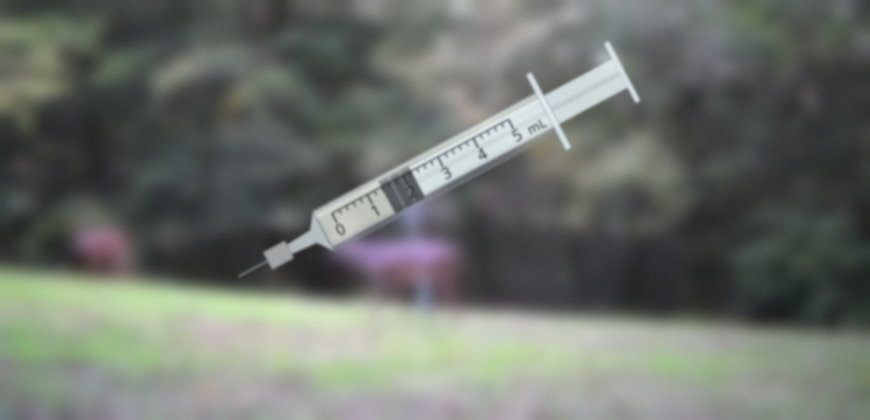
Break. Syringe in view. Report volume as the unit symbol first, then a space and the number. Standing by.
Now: mL 1.4
